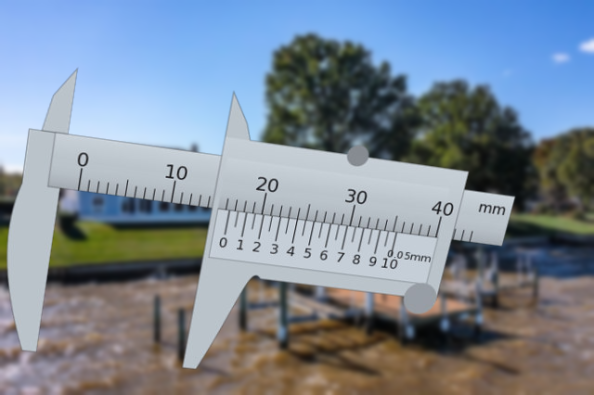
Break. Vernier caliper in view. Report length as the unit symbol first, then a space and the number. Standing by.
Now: mm 16.4
